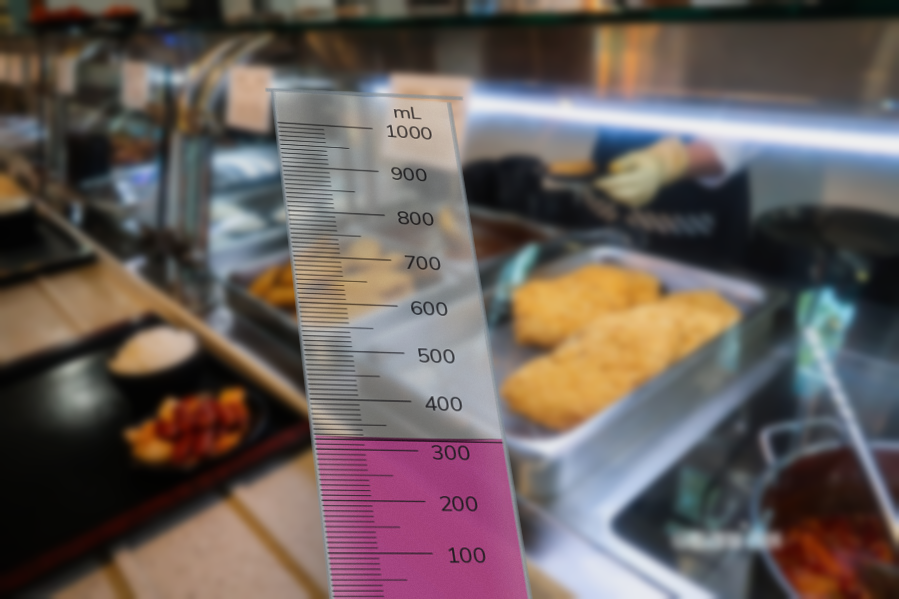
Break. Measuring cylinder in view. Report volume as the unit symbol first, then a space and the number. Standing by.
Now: mL 320
